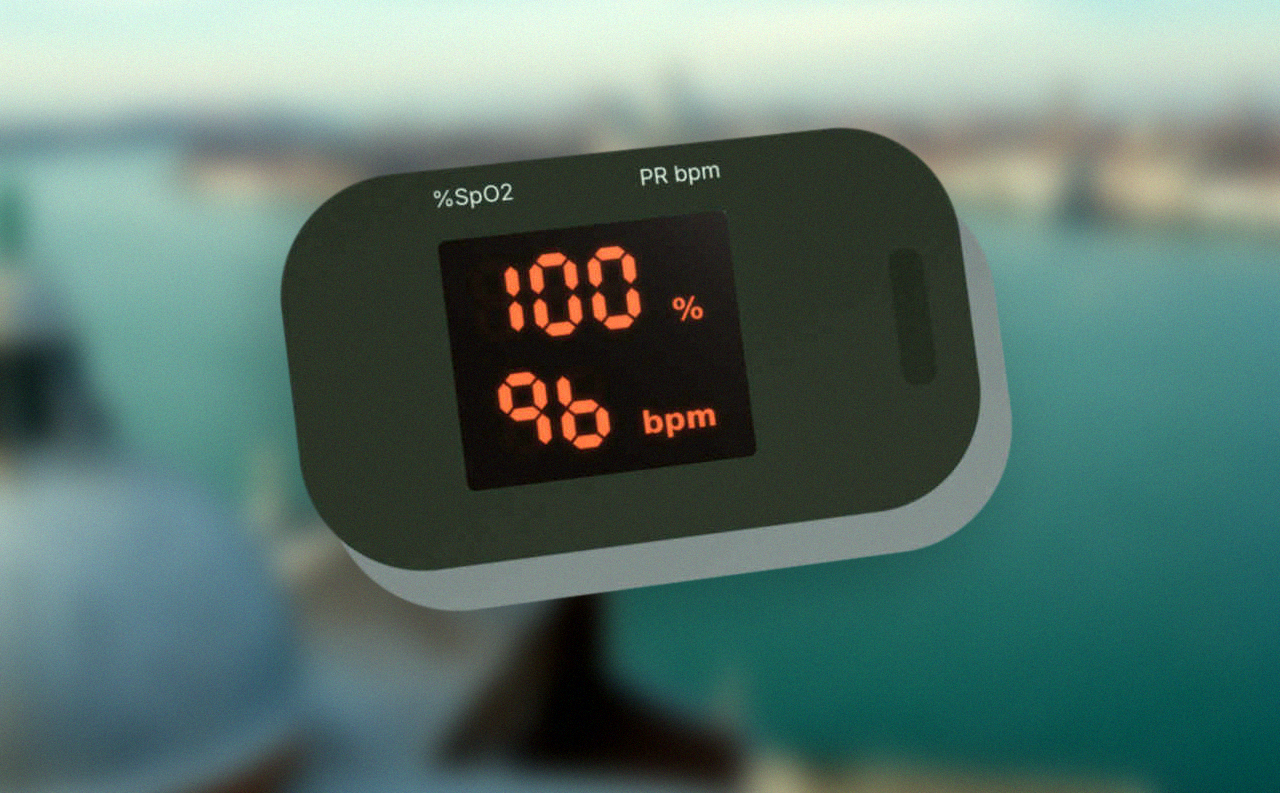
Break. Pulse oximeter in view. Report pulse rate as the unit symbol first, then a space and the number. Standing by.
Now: bpm 96
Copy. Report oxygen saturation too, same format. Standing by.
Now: % 100
